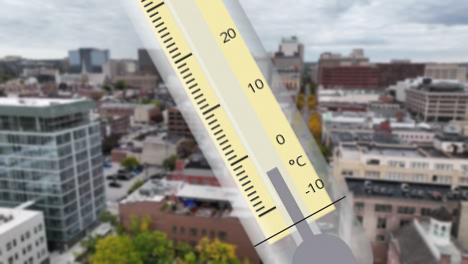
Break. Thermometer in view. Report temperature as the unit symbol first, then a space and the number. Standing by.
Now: °C -4
